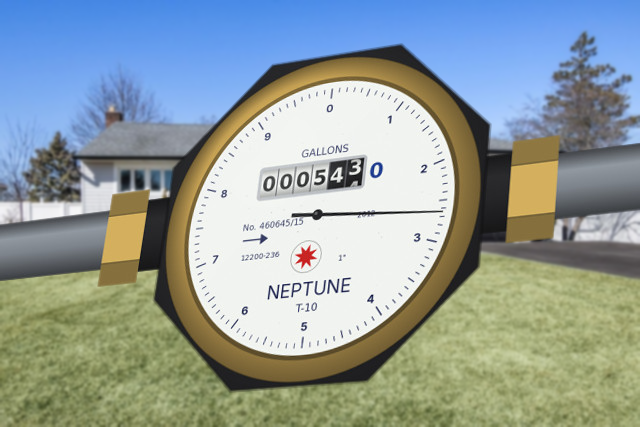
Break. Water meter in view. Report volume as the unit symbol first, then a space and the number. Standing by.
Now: gal 5432.6
